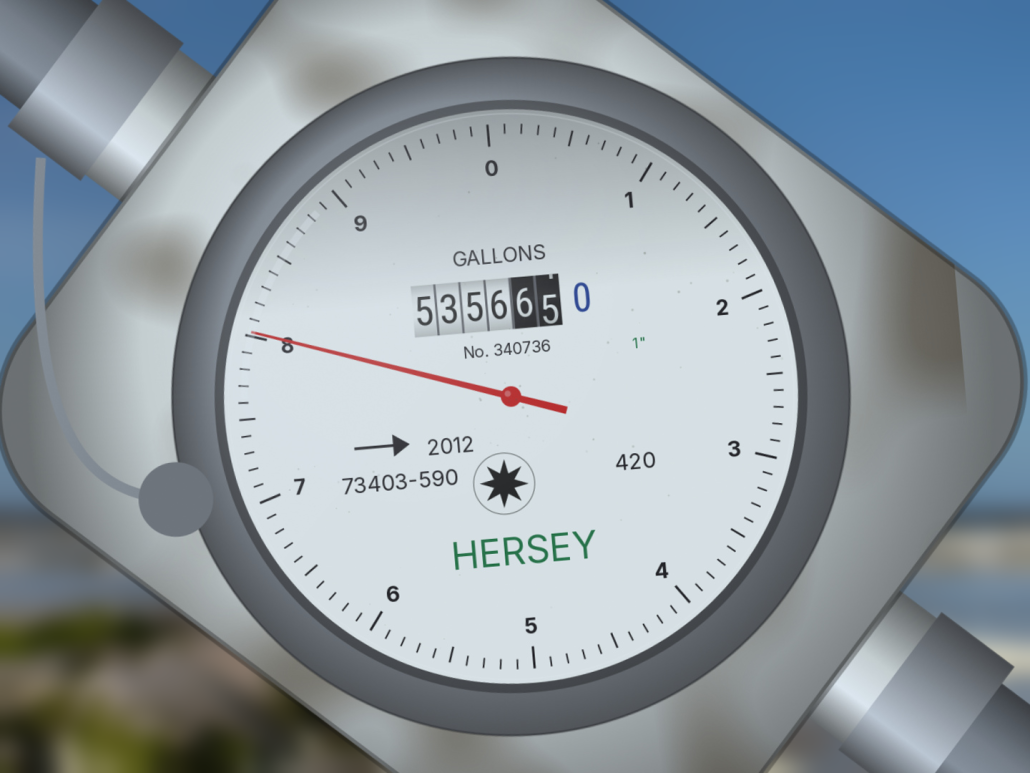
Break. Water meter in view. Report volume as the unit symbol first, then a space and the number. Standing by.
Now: gal 5356648.0
